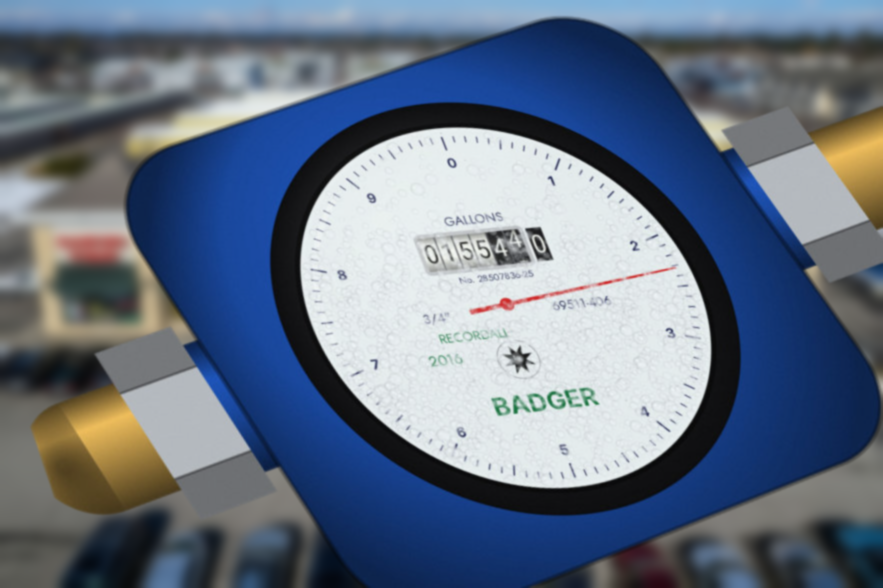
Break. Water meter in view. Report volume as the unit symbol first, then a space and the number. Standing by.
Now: gal 155442.3
